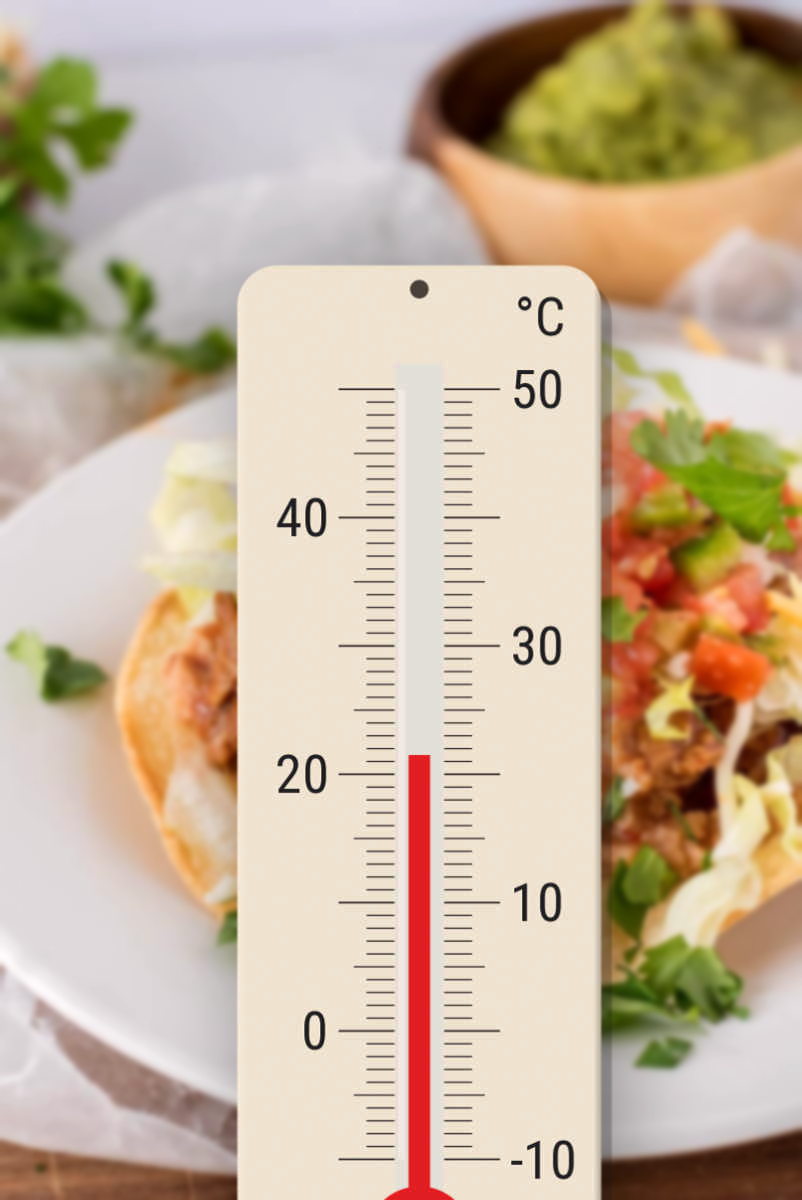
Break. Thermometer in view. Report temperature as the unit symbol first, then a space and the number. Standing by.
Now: °C 21.5
